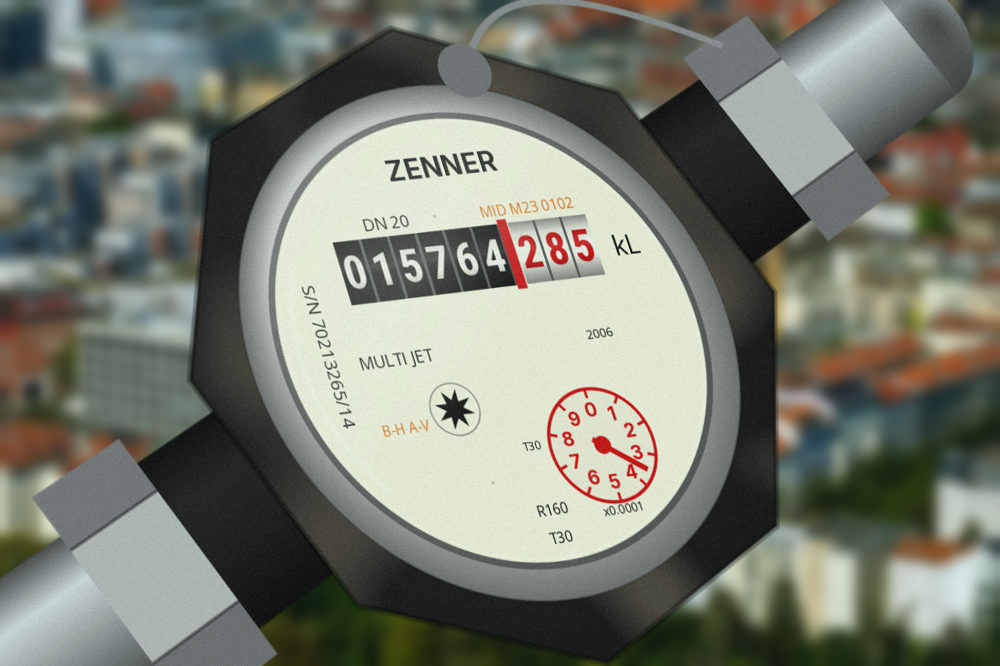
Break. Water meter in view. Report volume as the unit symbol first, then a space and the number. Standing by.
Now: kL 15764.2853
